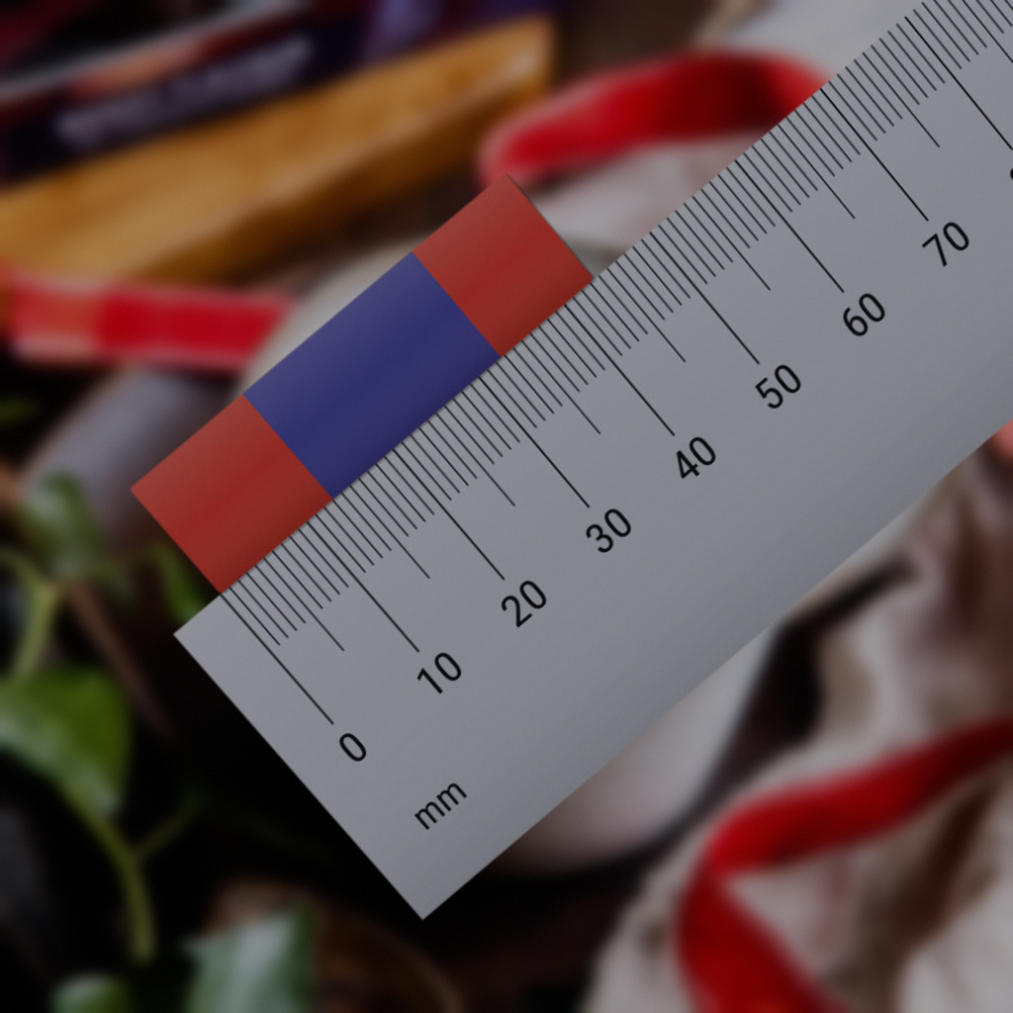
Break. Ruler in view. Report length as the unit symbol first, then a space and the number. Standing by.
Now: mm 43.5
